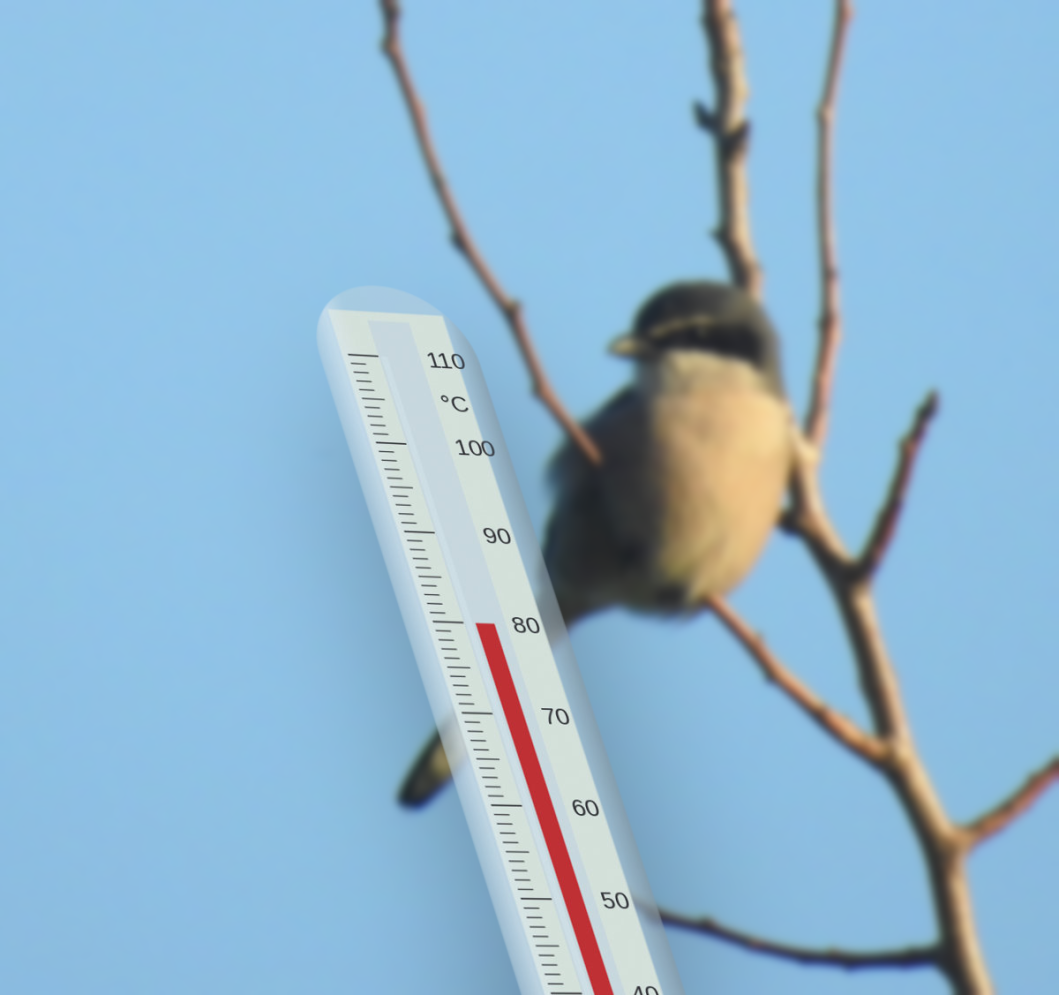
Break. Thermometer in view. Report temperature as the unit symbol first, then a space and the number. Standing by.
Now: °C 80
